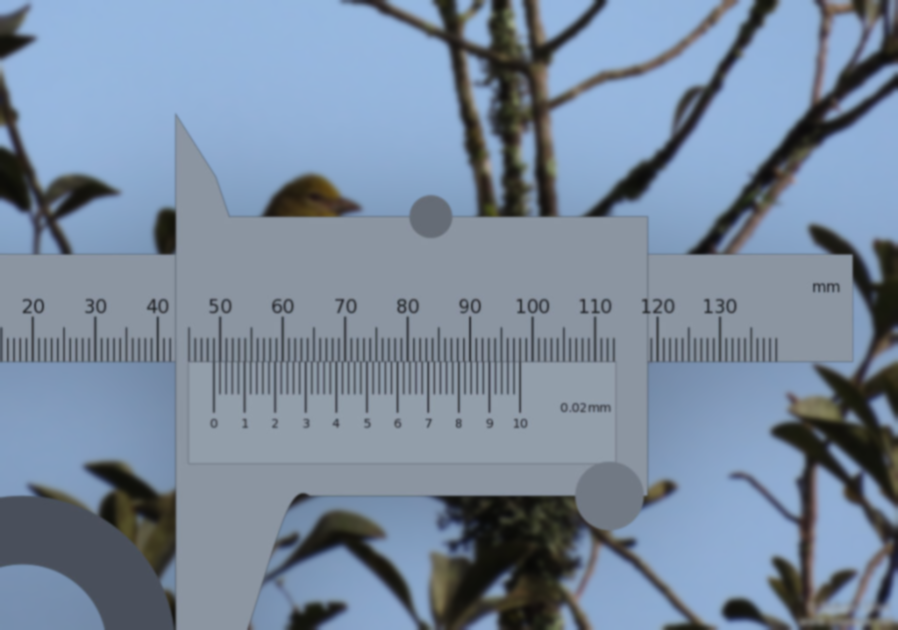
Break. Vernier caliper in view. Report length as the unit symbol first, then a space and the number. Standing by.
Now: mm 49.0
